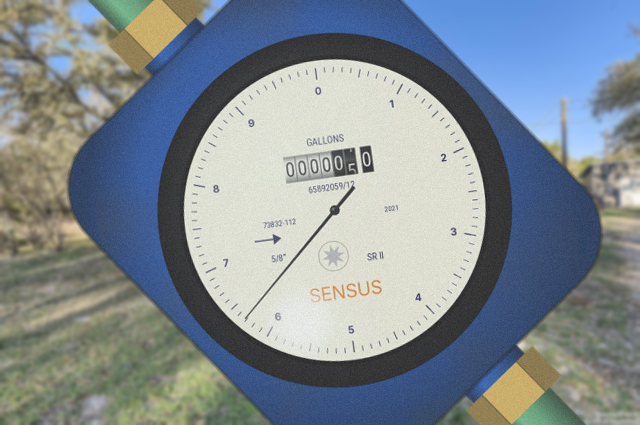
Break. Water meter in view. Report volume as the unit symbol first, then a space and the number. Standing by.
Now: gal 46.3
